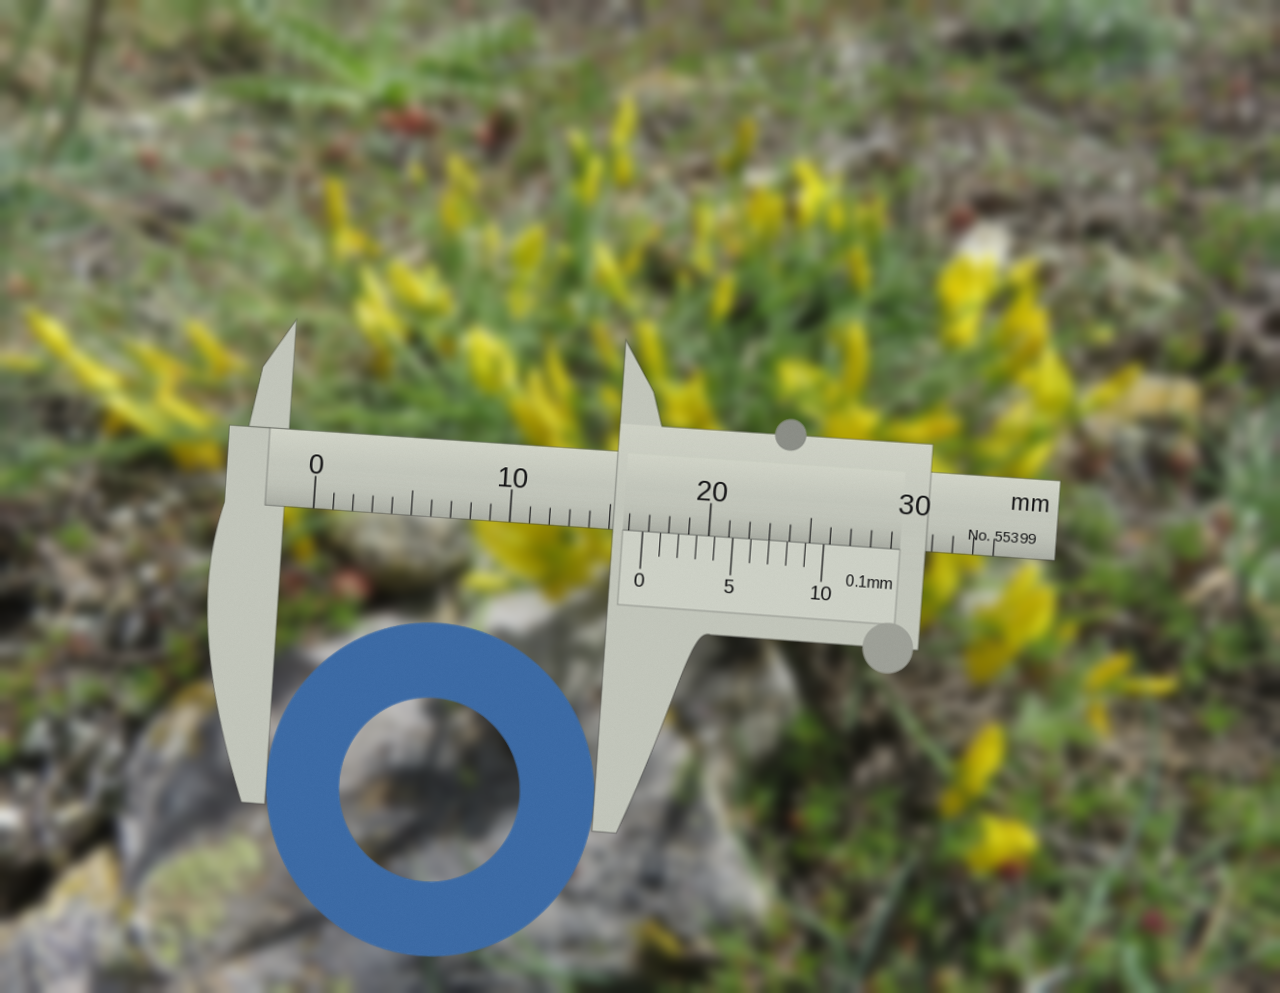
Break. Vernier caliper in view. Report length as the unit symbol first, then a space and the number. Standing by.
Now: mm 16.7
